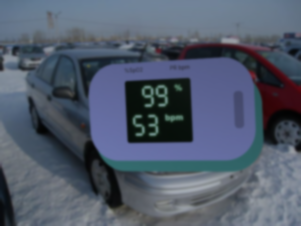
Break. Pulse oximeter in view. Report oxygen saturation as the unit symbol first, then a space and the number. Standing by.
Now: % 99
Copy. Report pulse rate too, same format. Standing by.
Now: bpm 53
